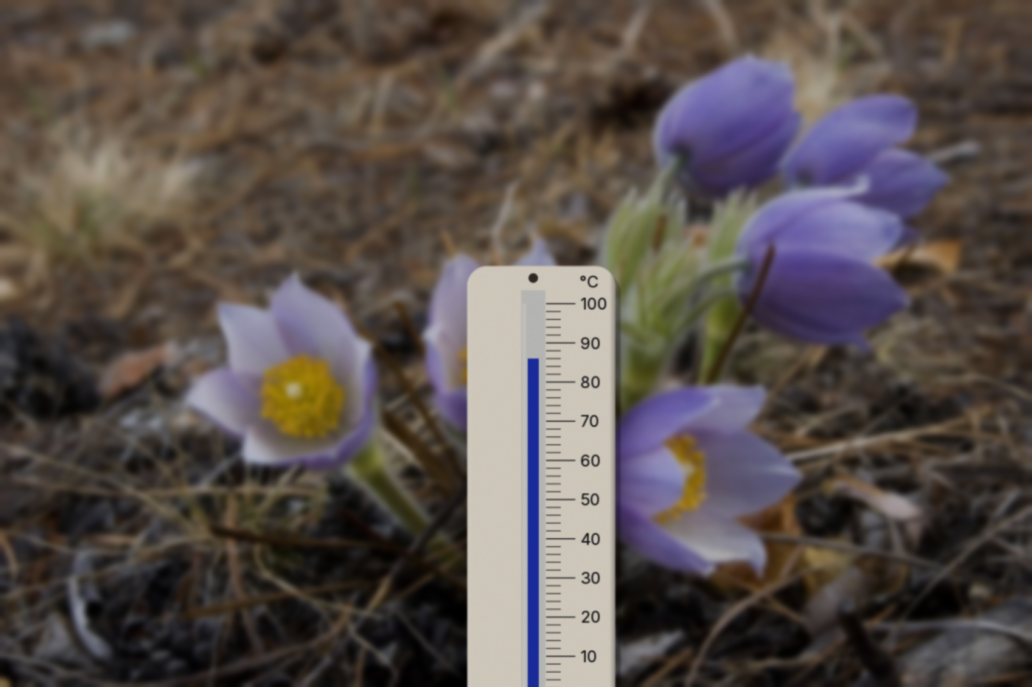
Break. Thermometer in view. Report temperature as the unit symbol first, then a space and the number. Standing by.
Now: °C 86
